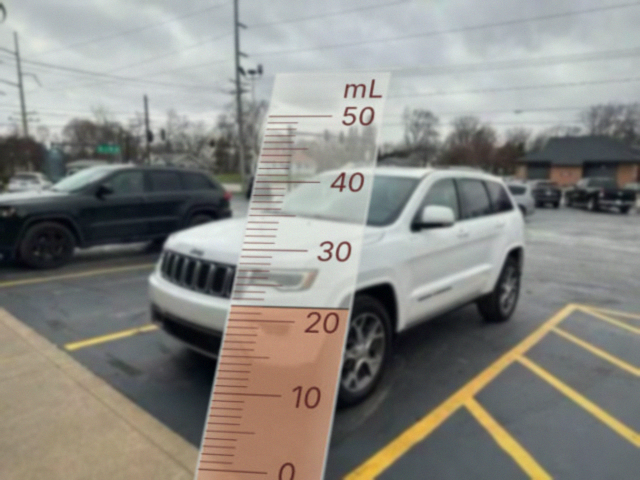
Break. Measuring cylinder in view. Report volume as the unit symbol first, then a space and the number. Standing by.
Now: mL 22
